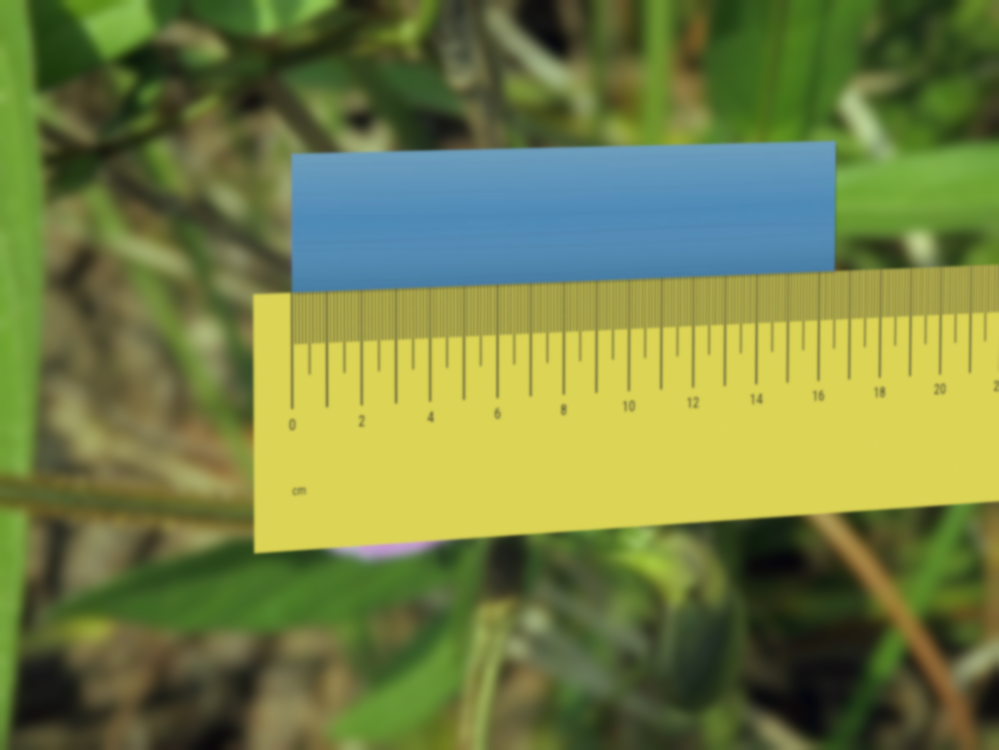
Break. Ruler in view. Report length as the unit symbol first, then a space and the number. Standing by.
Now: cm 16.5
